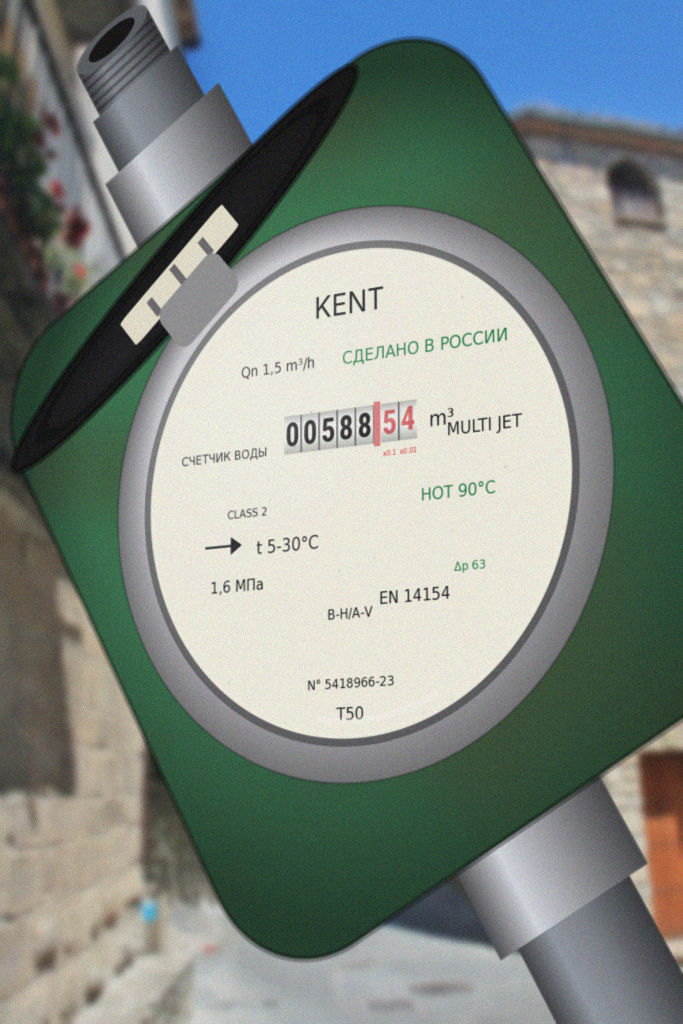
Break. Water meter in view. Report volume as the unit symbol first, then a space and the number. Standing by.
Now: m³ 588.54
